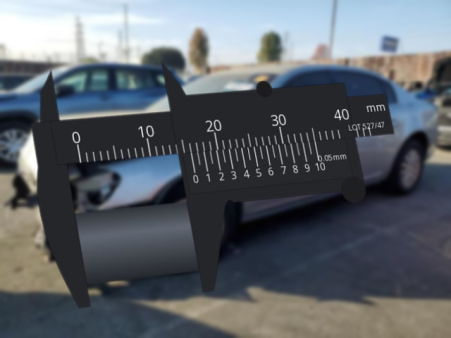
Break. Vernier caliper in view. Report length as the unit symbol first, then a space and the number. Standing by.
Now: mm 16.0
